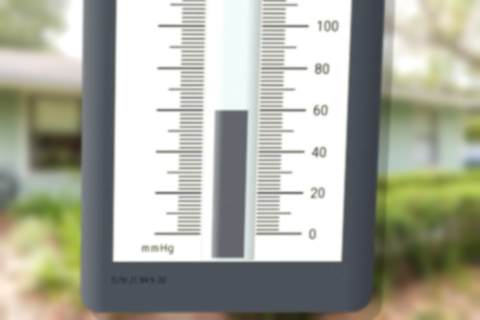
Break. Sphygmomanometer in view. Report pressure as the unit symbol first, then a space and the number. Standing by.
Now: mmHg 60
